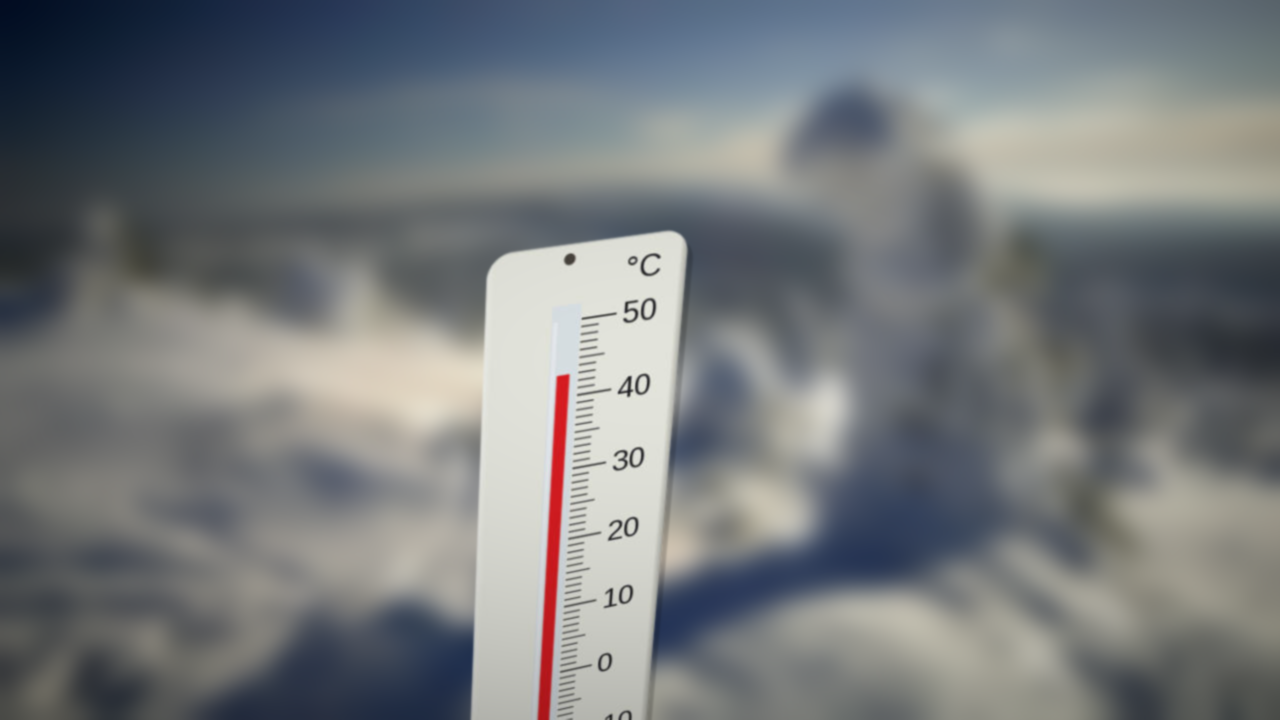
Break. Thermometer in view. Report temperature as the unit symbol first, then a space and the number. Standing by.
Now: °C 43
